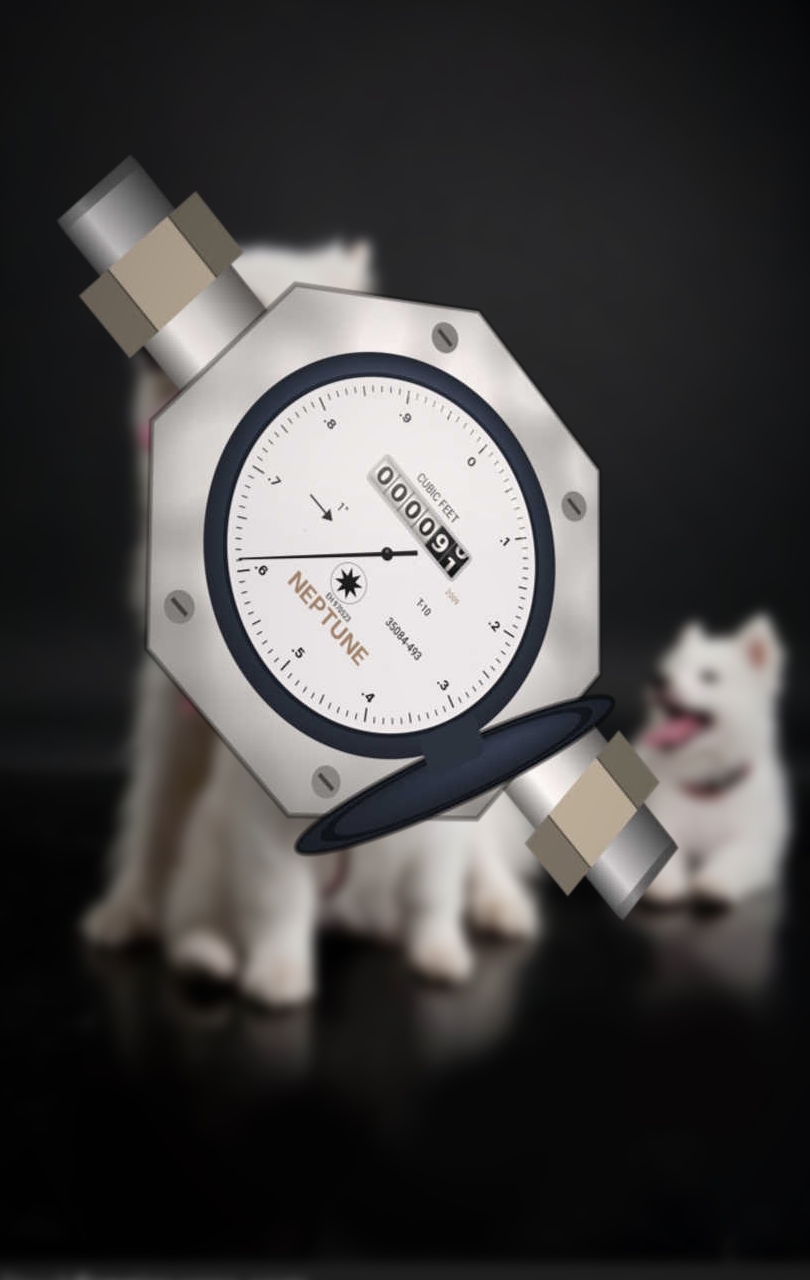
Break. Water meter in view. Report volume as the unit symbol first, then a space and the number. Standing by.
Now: ft³ 90.61
